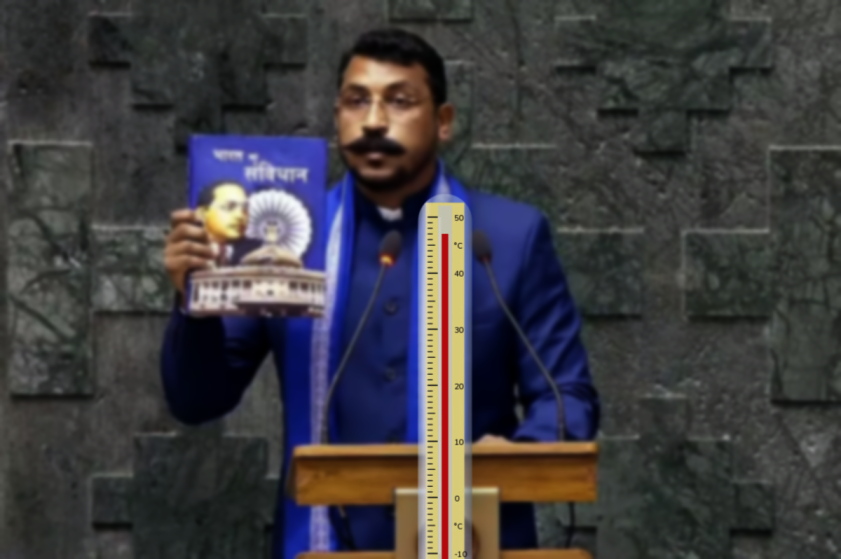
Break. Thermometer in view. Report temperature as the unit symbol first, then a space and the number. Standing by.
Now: °C 47
